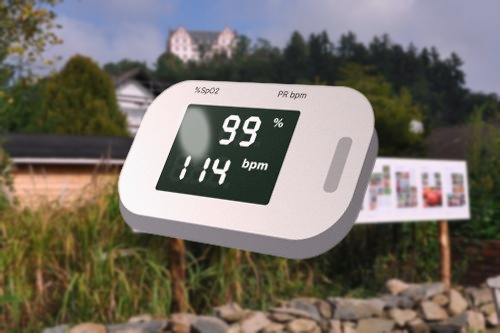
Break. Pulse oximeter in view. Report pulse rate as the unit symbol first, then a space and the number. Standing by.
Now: bpm 114
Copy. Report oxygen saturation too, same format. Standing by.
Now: % 99
